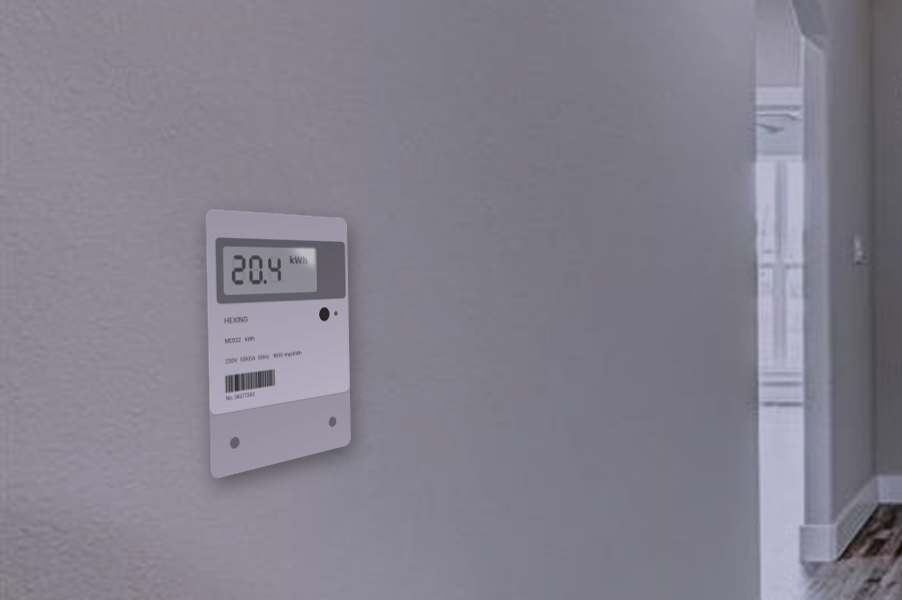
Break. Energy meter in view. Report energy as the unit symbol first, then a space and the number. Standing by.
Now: kWh 20.4
